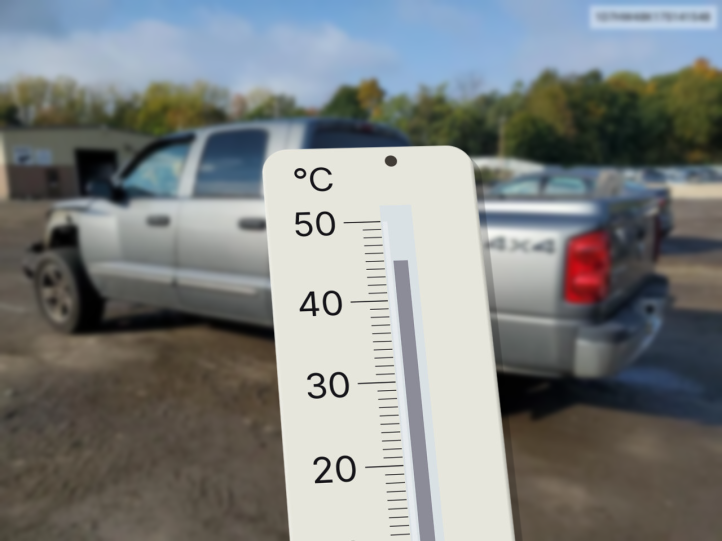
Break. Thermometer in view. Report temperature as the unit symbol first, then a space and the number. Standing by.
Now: °C 45
